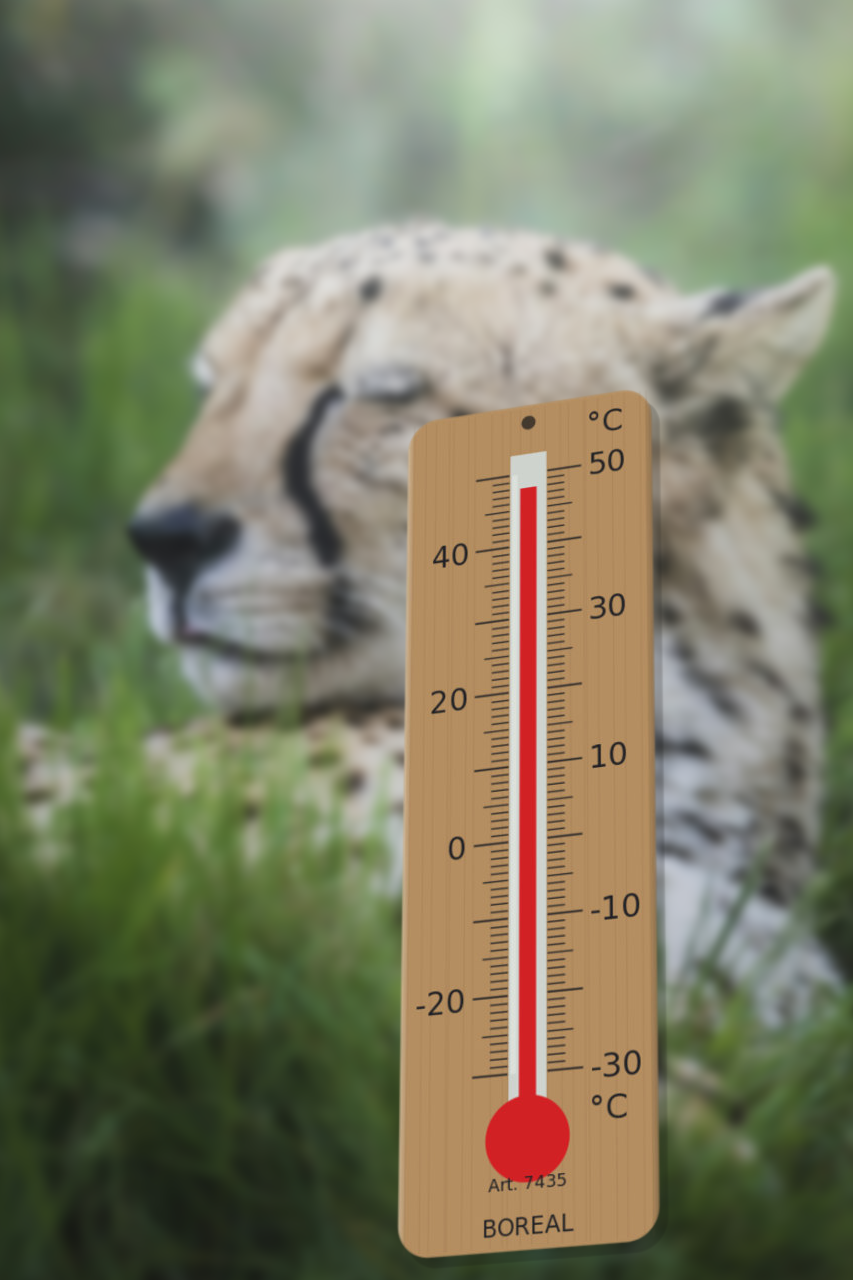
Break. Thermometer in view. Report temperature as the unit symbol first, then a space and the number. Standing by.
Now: °C 48
